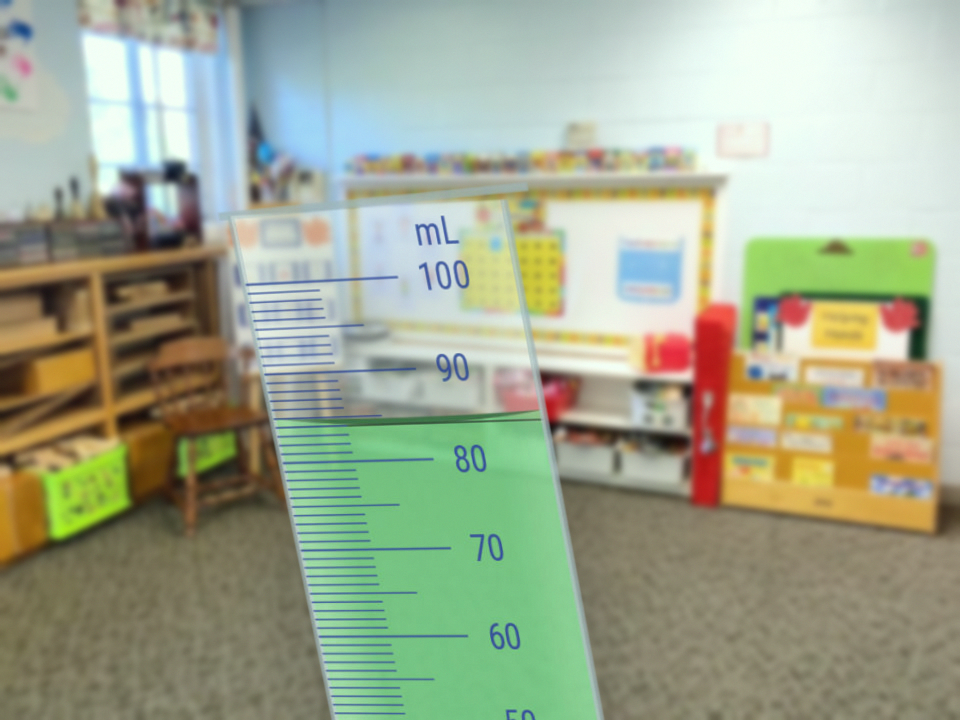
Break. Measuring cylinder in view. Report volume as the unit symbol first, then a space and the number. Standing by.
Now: mL 84
